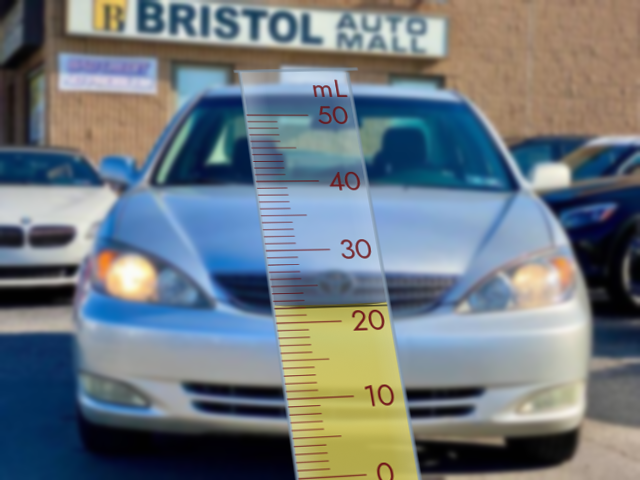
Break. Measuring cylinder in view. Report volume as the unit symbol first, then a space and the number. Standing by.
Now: mL 22
